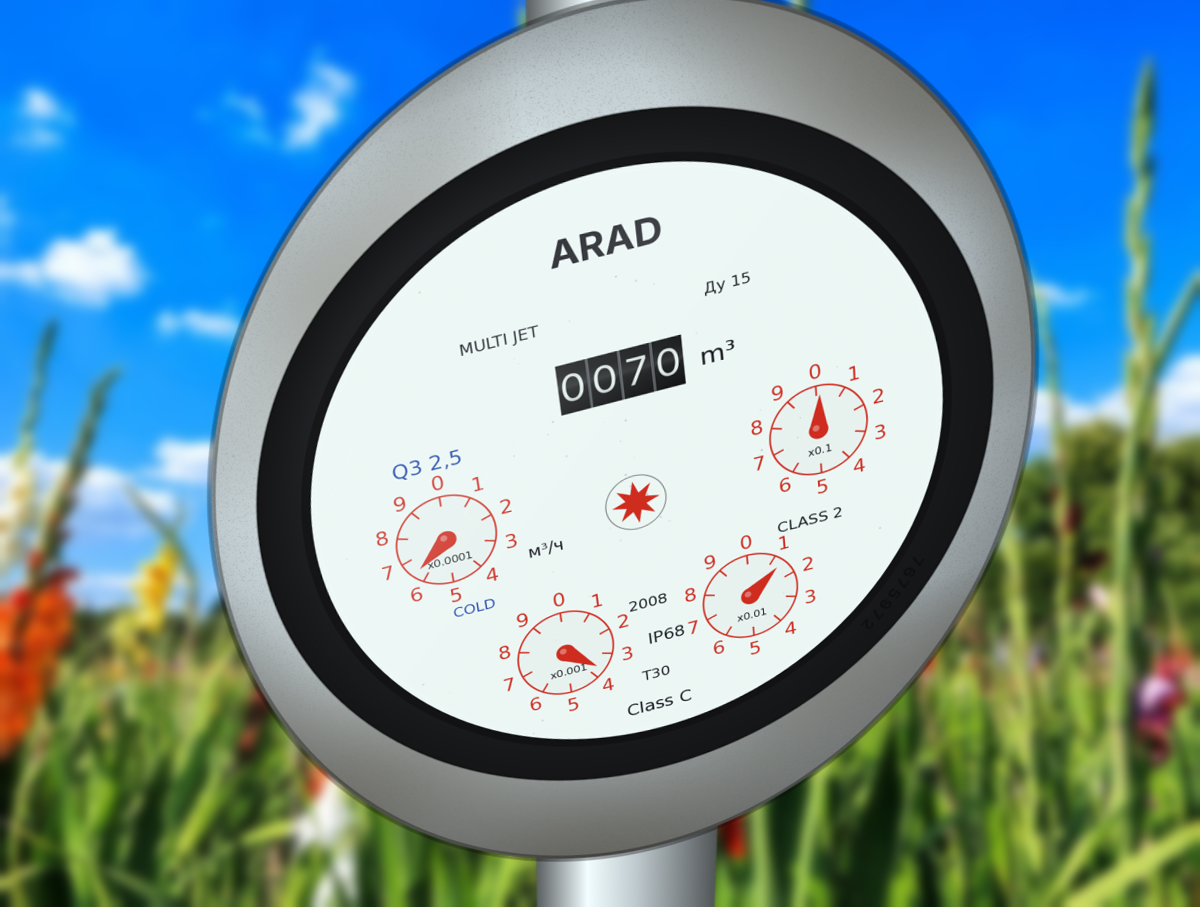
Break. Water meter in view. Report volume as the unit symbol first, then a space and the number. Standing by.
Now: m³ 70.0136
